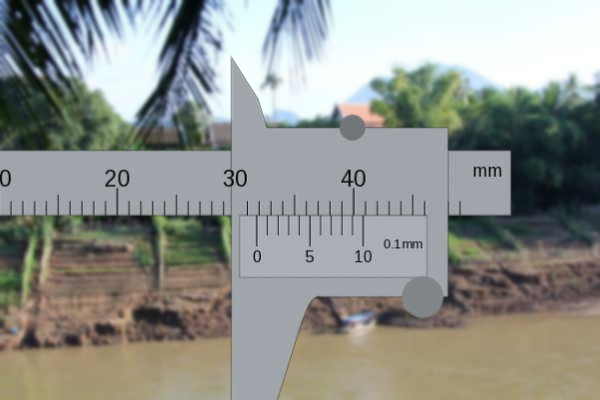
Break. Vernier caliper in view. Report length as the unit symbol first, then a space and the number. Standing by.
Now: mm 31.8
